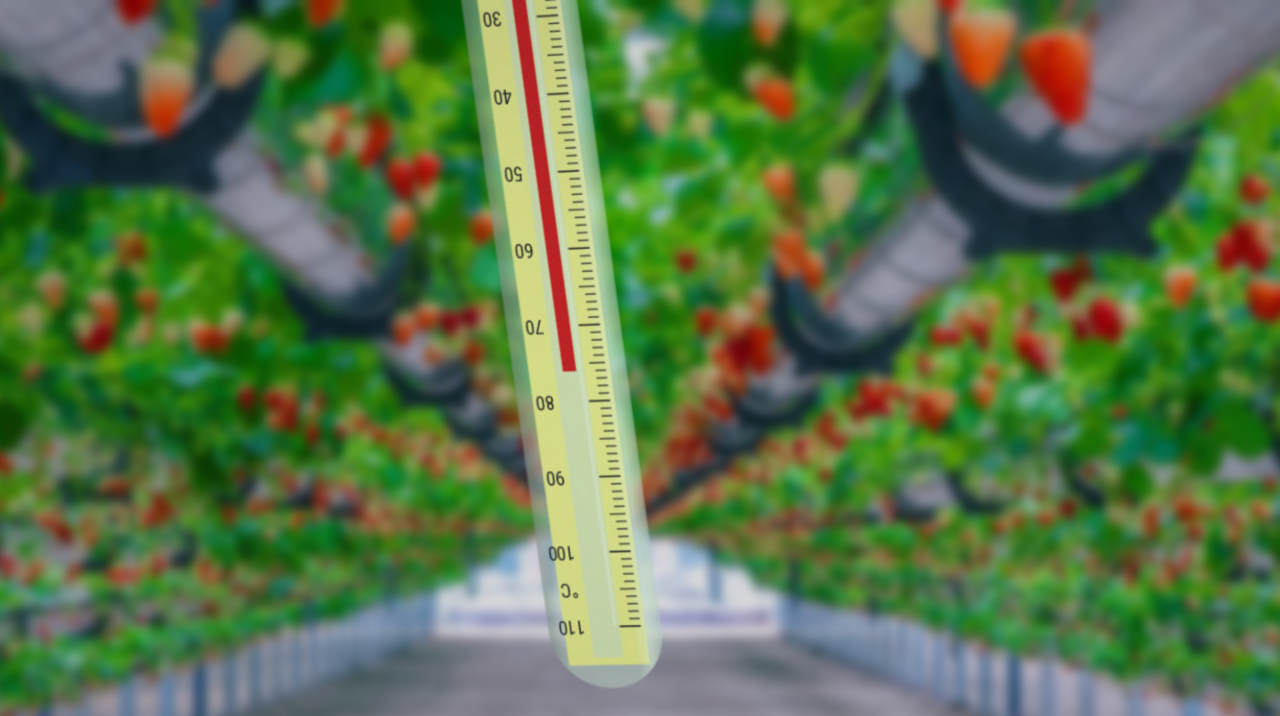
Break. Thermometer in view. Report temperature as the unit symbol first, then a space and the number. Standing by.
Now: °C 76
